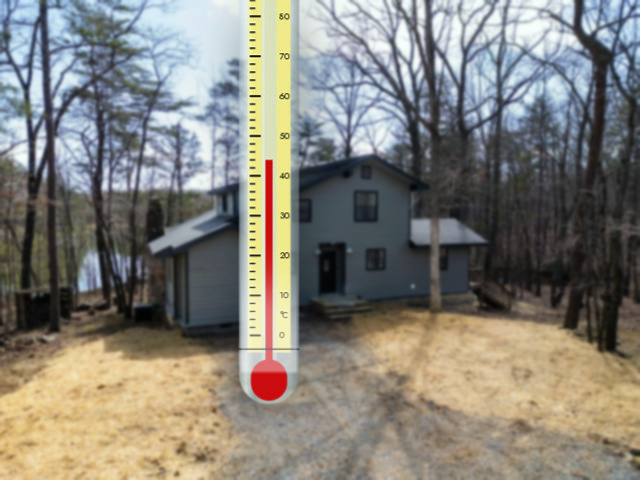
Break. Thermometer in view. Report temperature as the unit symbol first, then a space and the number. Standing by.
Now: °C 44
